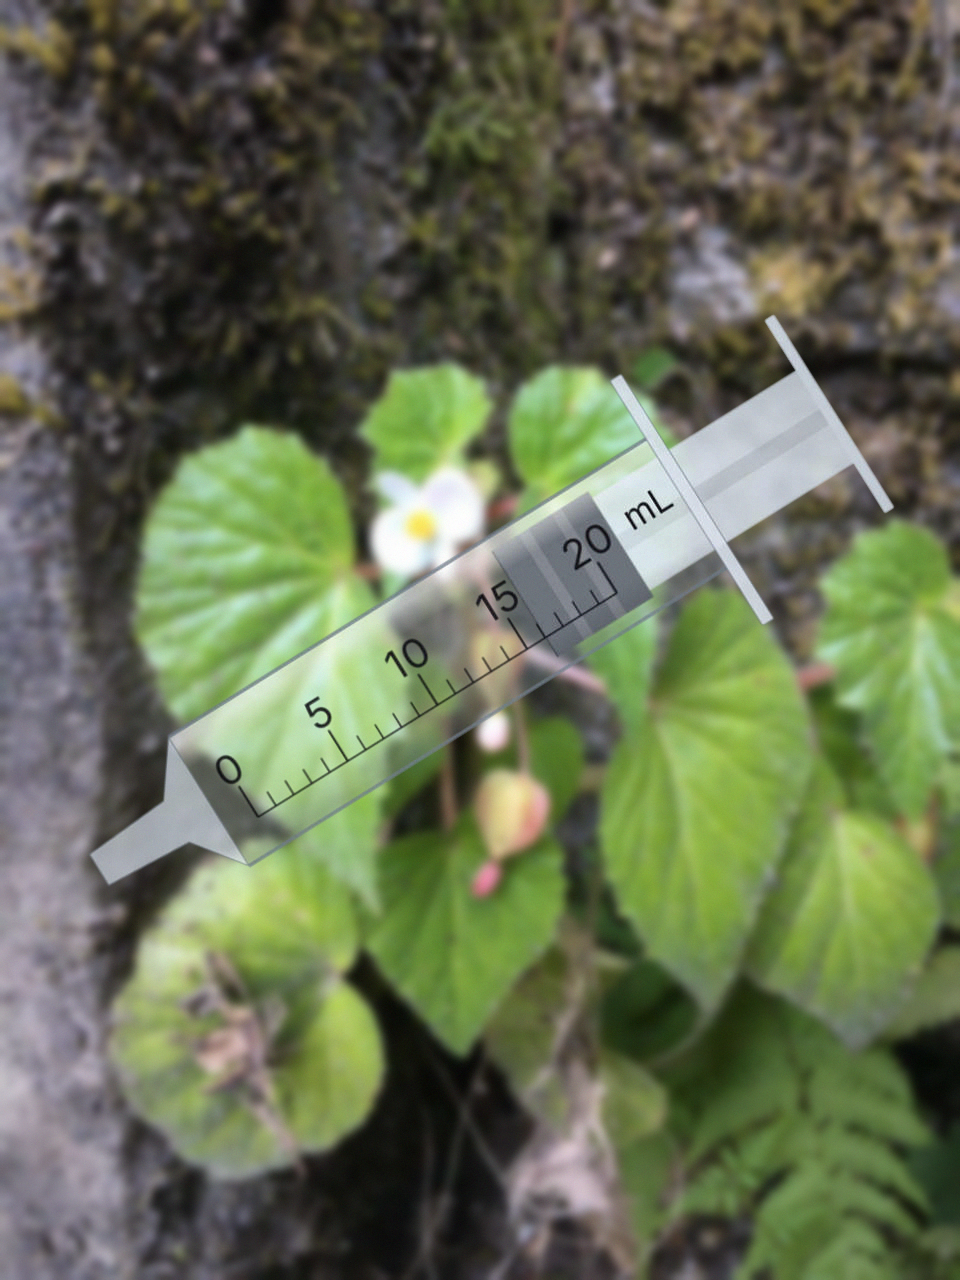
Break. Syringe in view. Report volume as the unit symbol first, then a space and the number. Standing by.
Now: mL 16
